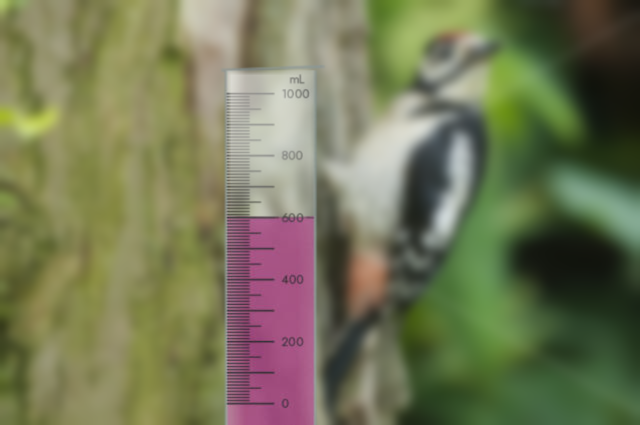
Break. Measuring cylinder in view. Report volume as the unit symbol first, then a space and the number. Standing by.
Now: mL 600
